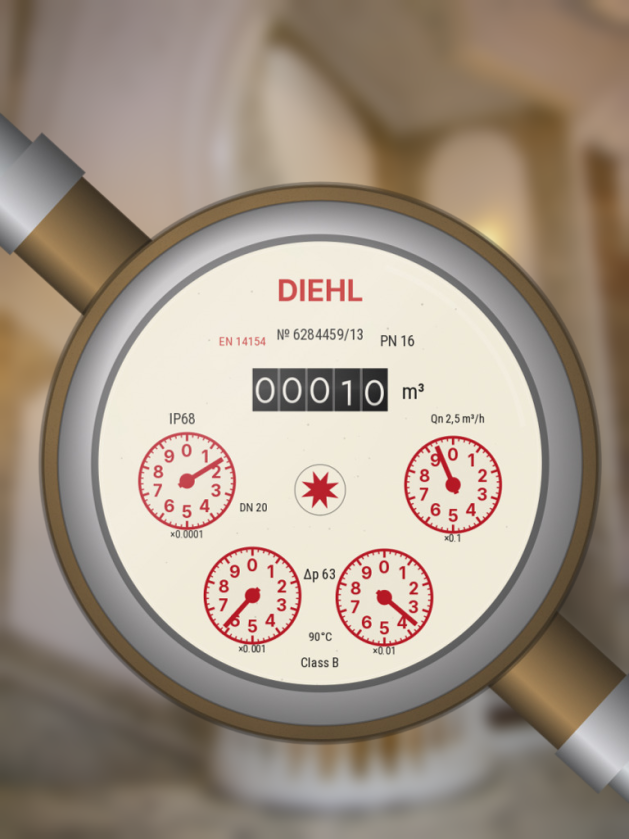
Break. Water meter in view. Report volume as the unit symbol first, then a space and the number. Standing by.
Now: m³ 9.9361
